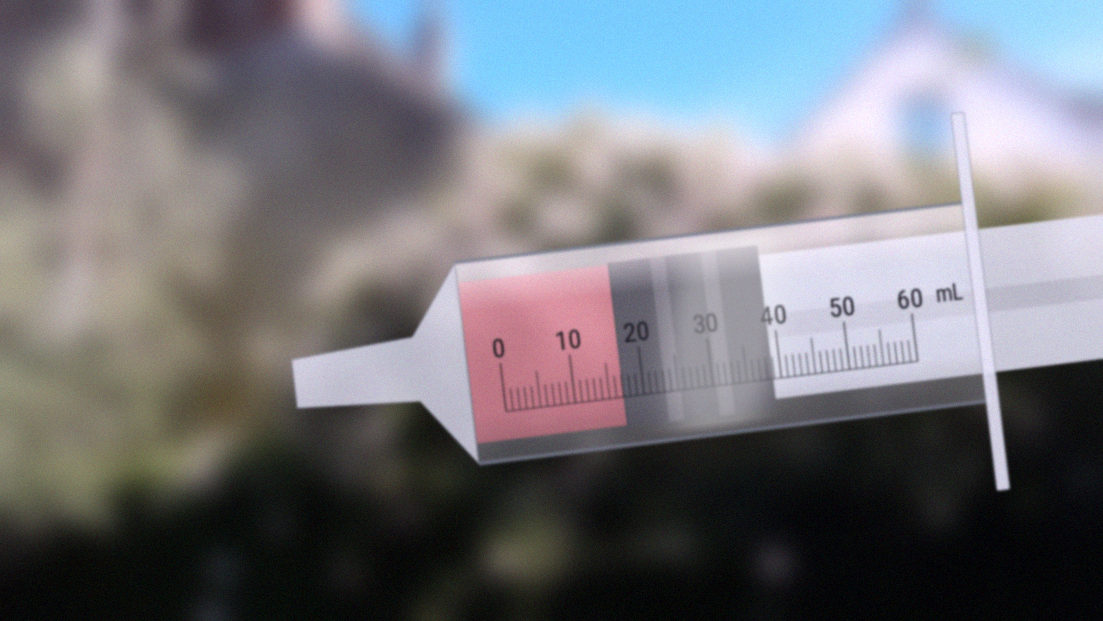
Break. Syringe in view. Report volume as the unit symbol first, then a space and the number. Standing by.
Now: mL 17
